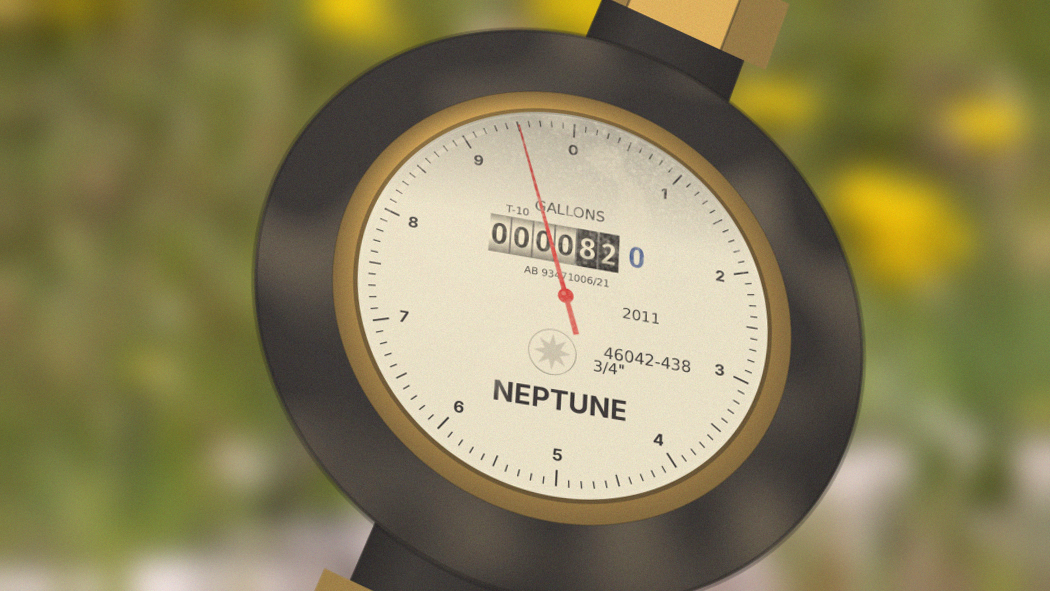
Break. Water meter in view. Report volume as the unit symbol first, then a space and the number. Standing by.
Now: gal 819.5
